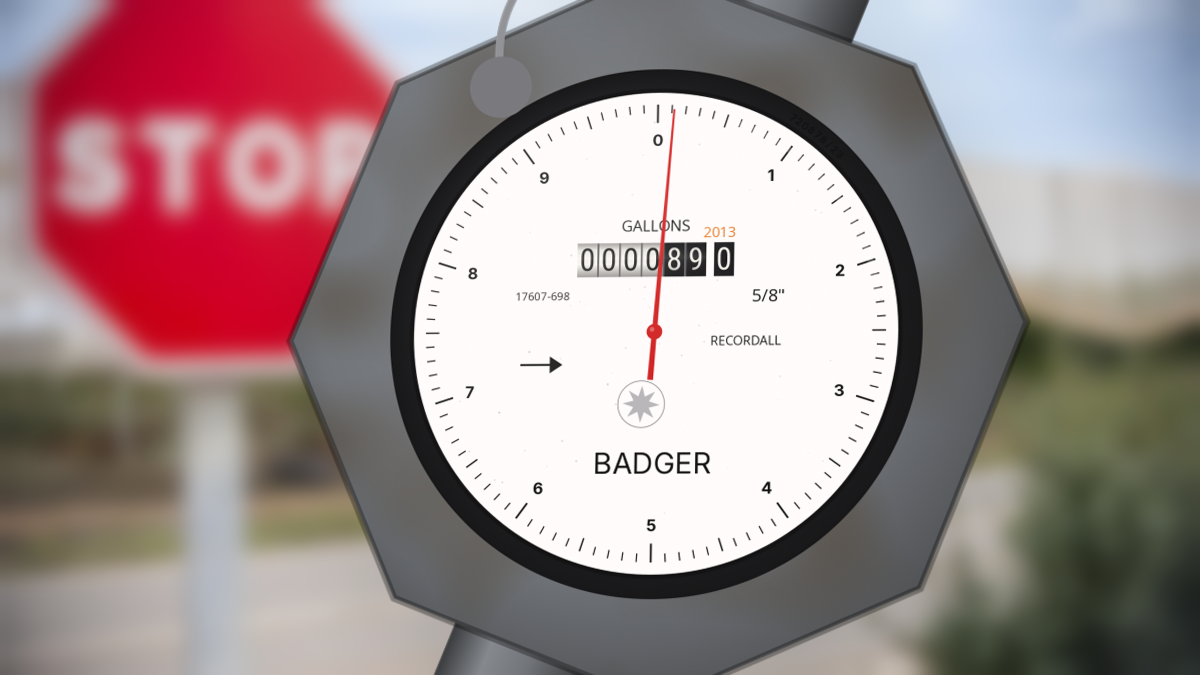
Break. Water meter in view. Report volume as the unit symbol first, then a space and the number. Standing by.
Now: gal 890.1
